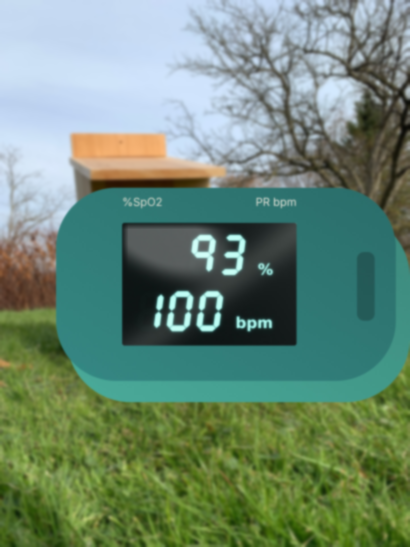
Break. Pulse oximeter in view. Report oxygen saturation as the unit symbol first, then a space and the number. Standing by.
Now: % 93
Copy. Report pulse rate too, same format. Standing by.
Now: bpm 100
